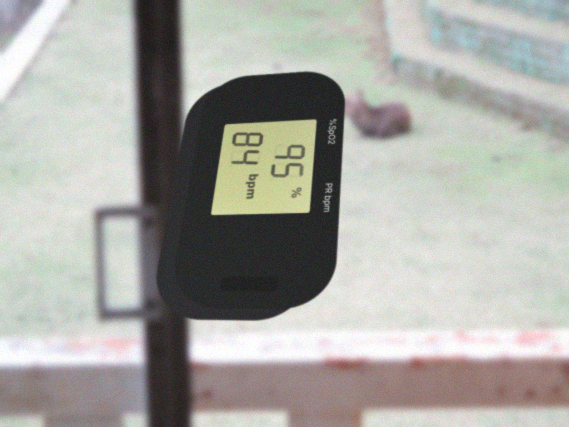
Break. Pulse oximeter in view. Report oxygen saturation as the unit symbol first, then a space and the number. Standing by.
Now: % 95
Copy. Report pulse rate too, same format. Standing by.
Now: bpm 84
